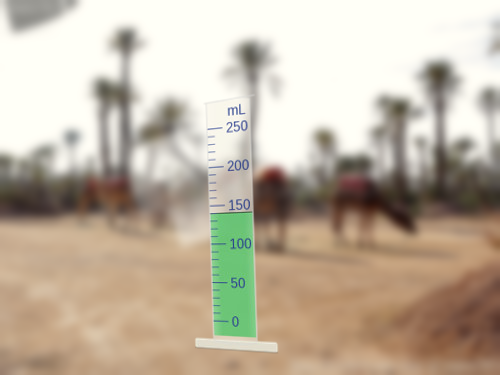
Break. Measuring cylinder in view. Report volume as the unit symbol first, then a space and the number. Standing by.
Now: mL 140
